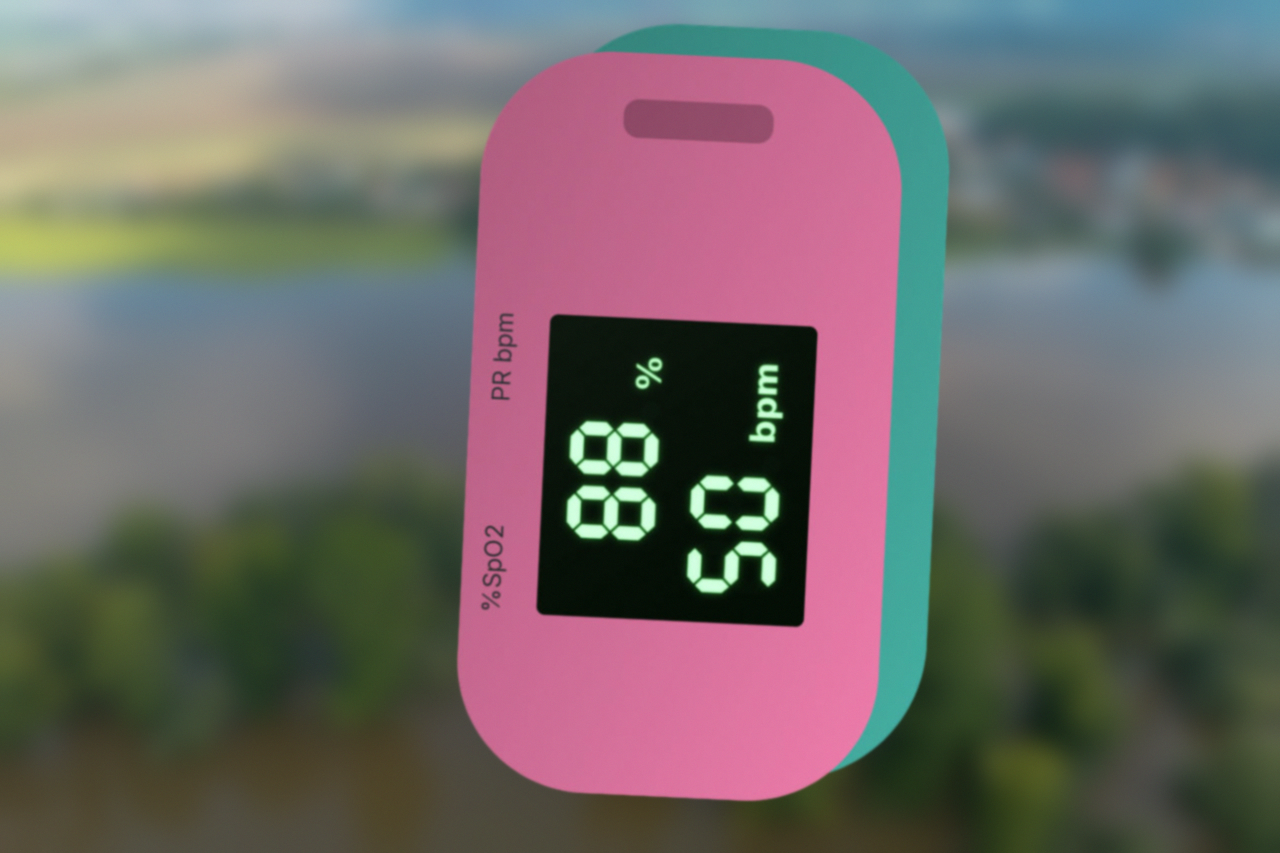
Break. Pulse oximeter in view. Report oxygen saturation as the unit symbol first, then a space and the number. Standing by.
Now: % 88
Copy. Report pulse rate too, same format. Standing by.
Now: bpm 50
